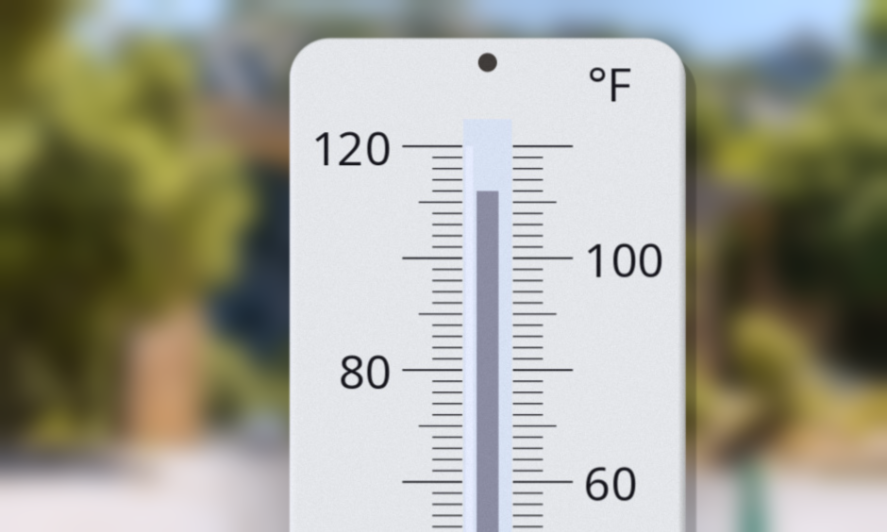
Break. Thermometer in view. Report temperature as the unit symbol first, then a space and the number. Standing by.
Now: °F 112
